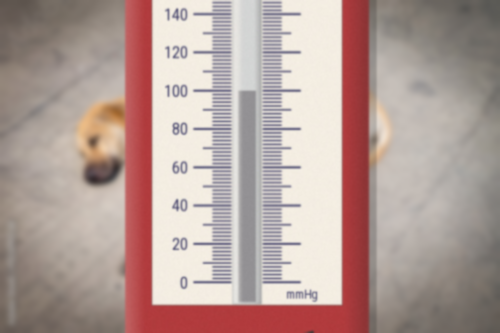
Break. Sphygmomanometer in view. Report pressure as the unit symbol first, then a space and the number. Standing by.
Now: mmHg 100
